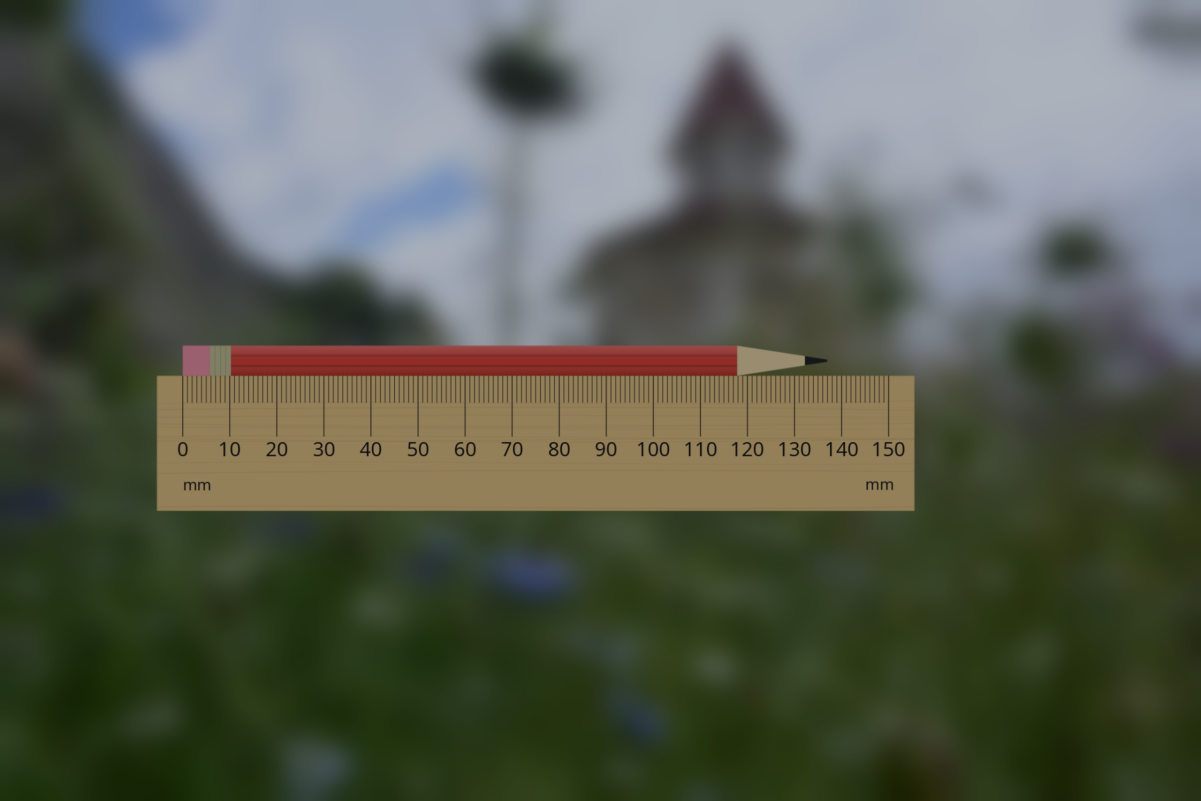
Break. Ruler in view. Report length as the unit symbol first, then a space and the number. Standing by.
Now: mm 137
